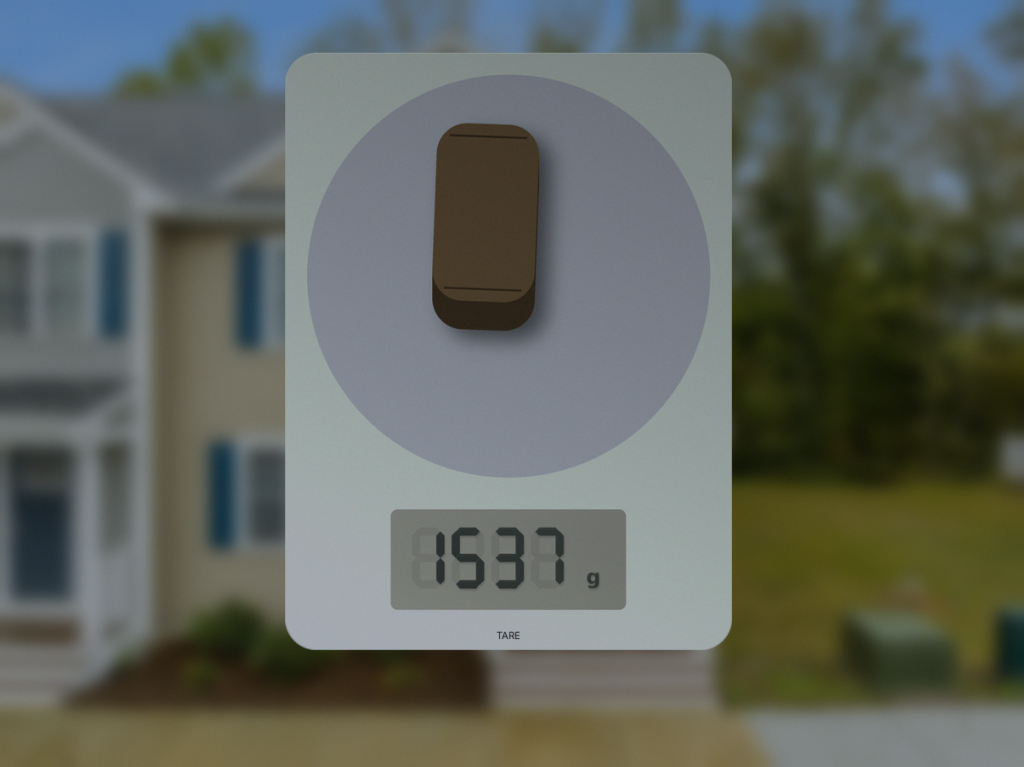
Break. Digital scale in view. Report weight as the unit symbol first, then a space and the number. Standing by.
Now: g 1537
